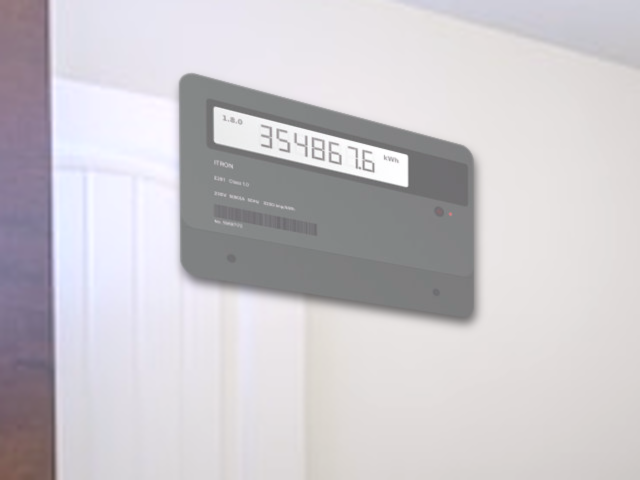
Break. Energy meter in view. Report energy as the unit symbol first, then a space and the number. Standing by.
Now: kWh 354867.6
